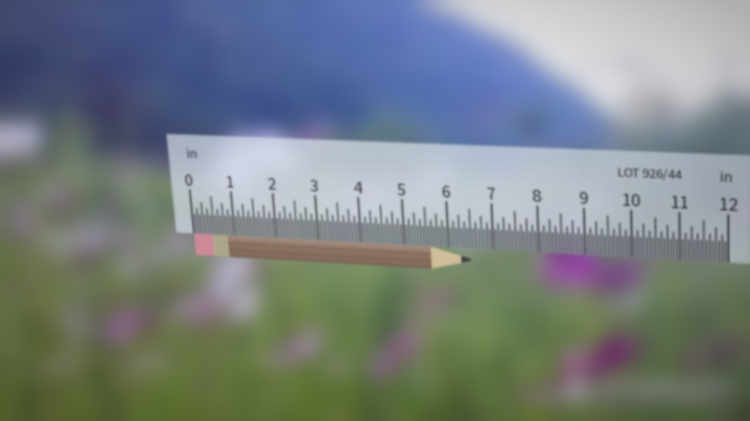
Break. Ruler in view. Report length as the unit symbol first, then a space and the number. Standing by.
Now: in 6.5
